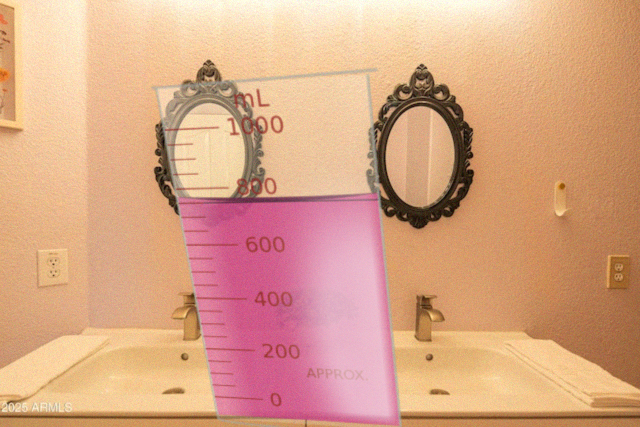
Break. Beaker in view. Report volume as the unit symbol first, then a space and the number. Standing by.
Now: mL 750
